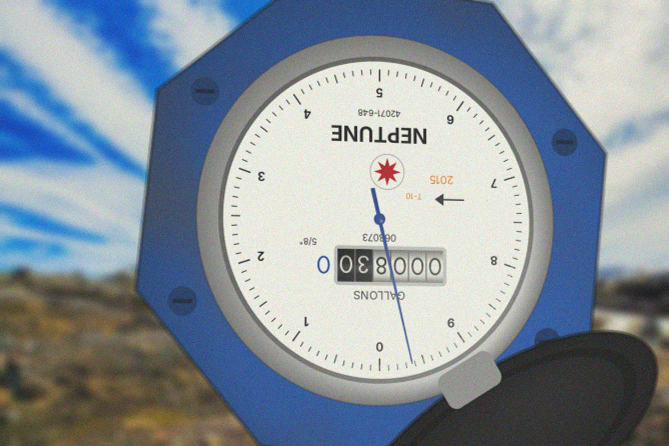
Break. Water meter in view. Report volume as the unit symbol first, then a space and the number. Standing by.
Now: gal 8299.6
